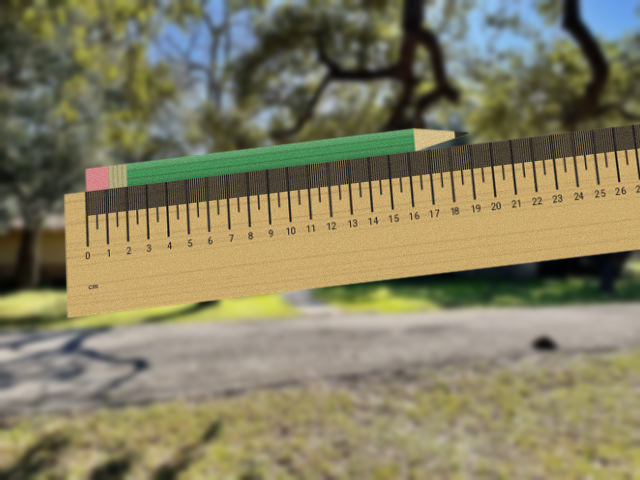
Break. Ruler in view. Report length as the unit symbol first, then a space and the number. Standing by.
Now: cm 19
